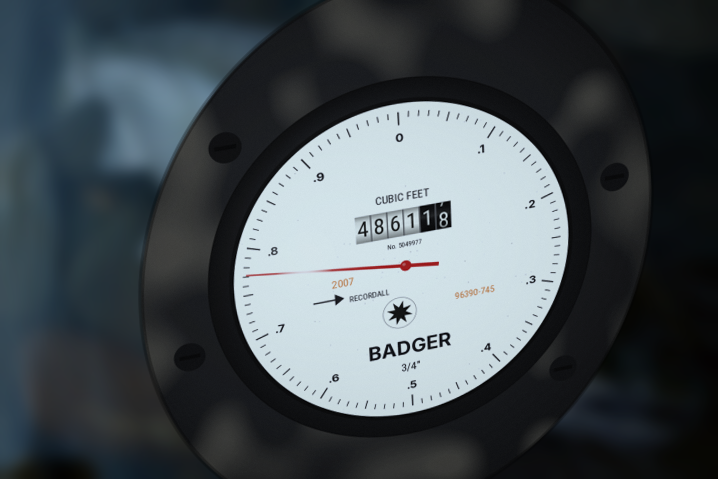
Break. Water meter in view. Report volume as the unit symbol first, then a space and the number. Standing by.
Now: ft³ 486117.77
